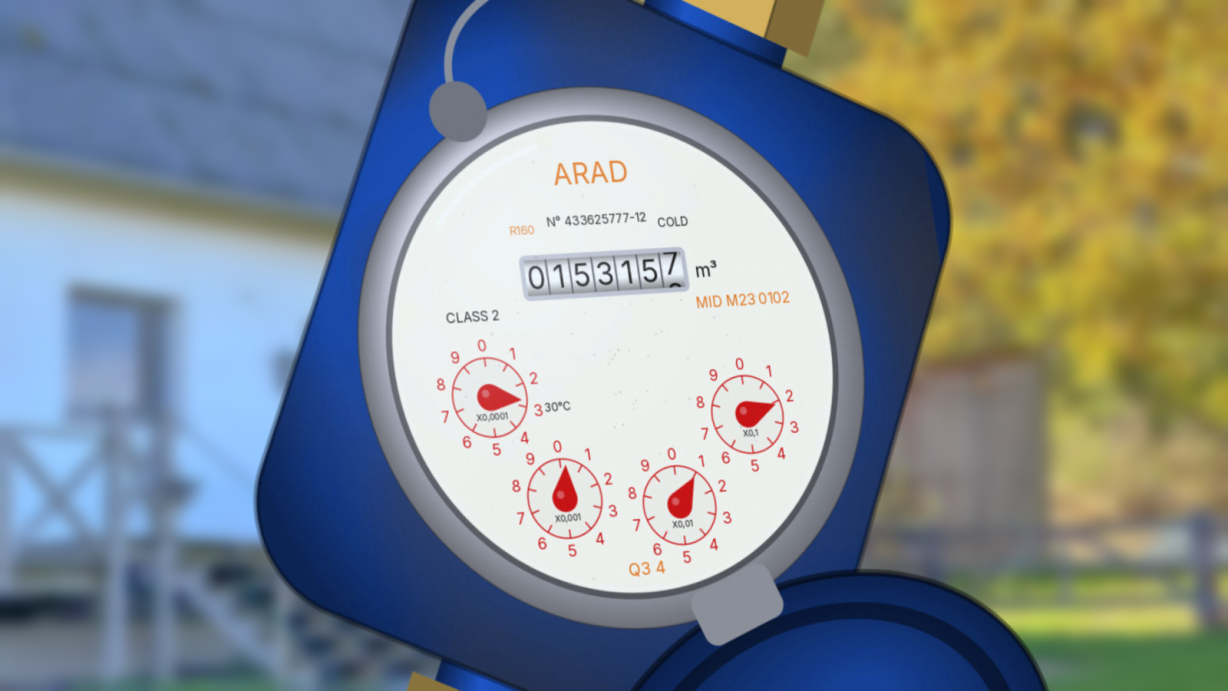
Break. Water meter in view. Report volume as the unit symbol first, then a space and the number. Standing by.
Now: m³ 153157.2102
